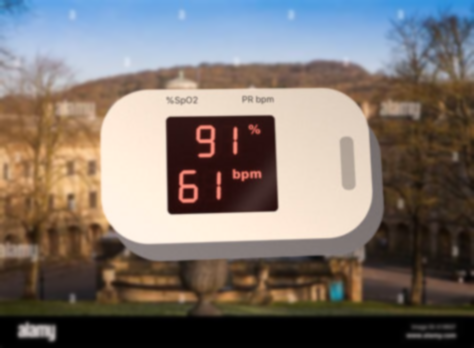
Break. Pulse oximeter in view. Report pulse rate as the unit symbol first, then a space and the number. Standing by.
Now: bpm 61
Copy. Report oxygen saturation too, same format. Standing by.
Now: % 91
